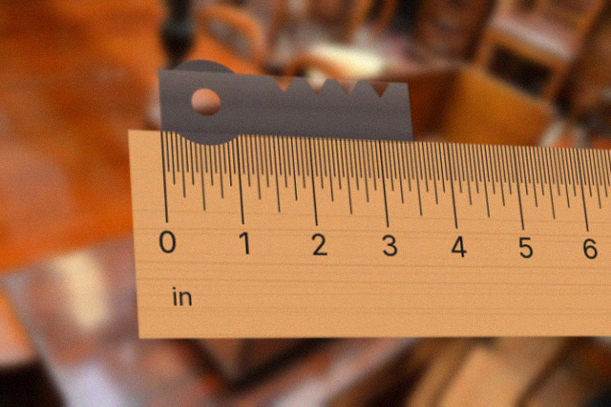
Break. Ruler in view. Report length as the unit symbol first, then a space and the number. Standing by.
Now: in 3.5
